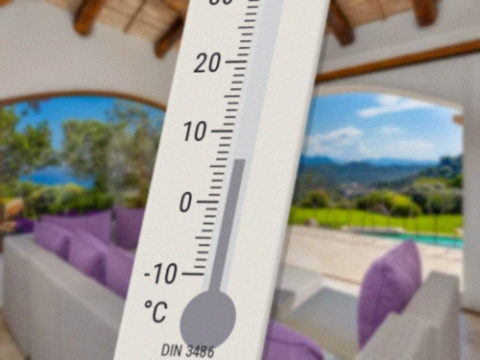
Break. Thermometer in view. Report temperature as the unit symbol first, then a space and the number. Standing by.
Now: °C 6
